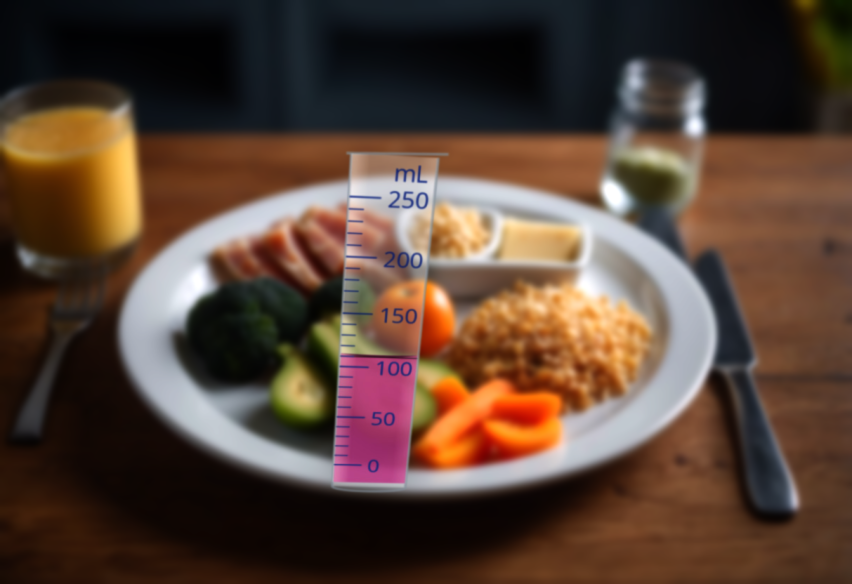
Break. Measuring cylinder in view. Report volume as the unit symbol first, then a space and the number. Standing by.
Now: mL 110
